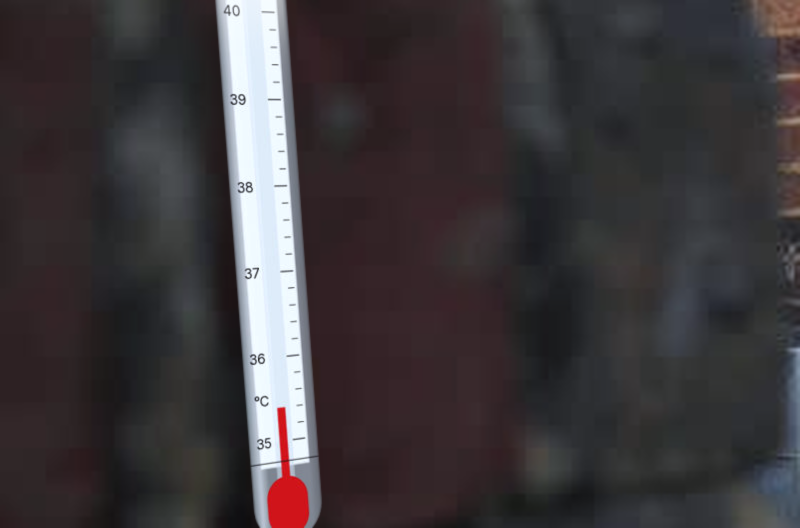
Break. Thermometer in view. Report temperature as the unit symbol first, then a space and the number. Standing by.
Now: °C 35.4
